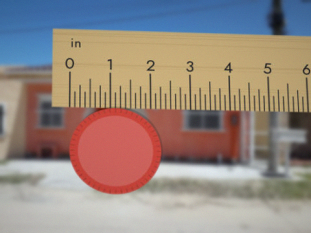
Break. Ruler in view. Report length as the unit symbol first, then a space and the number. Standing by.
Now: in 2.25
